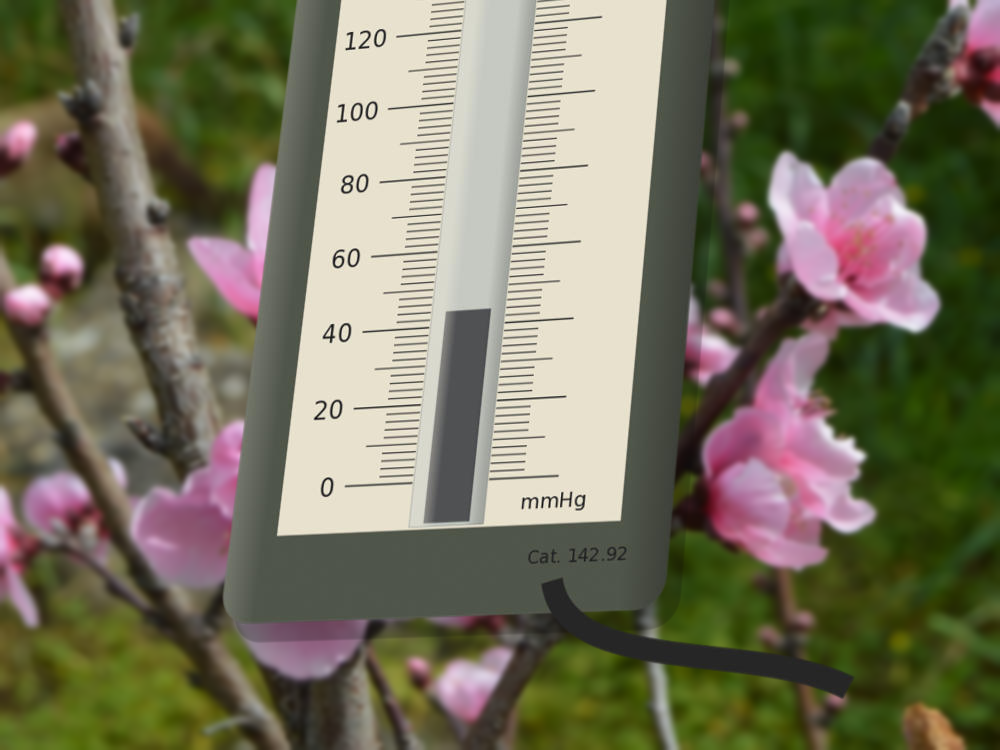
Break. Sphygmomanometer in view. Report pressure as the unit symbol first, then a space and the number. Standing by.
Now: mmHg 44
